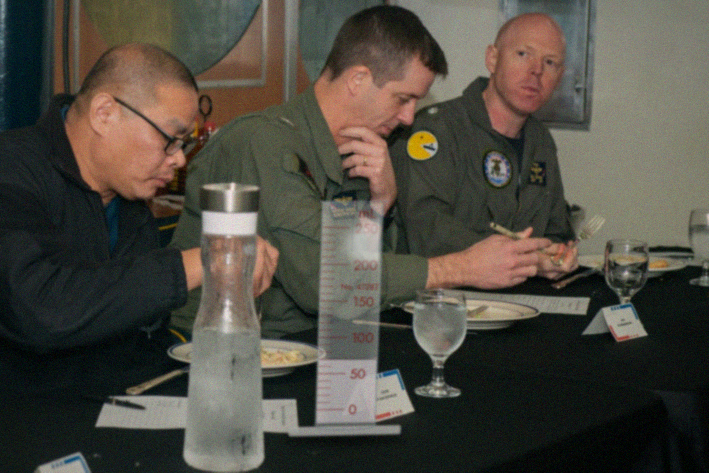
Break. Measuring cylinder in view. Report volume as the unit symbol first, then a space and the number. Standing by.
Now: mL 70
